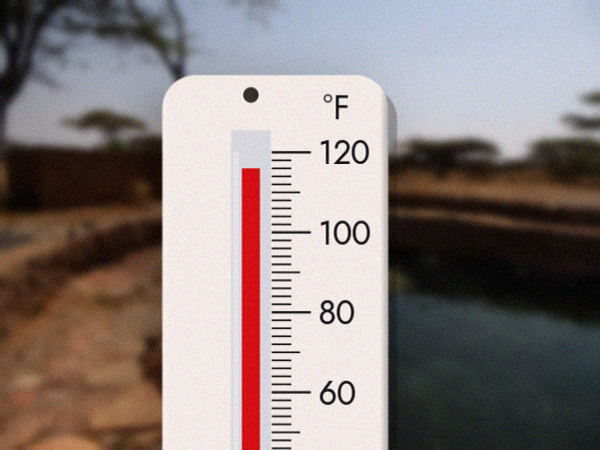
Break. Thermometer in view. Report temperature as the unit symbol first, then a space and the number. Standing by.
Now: °F 116
